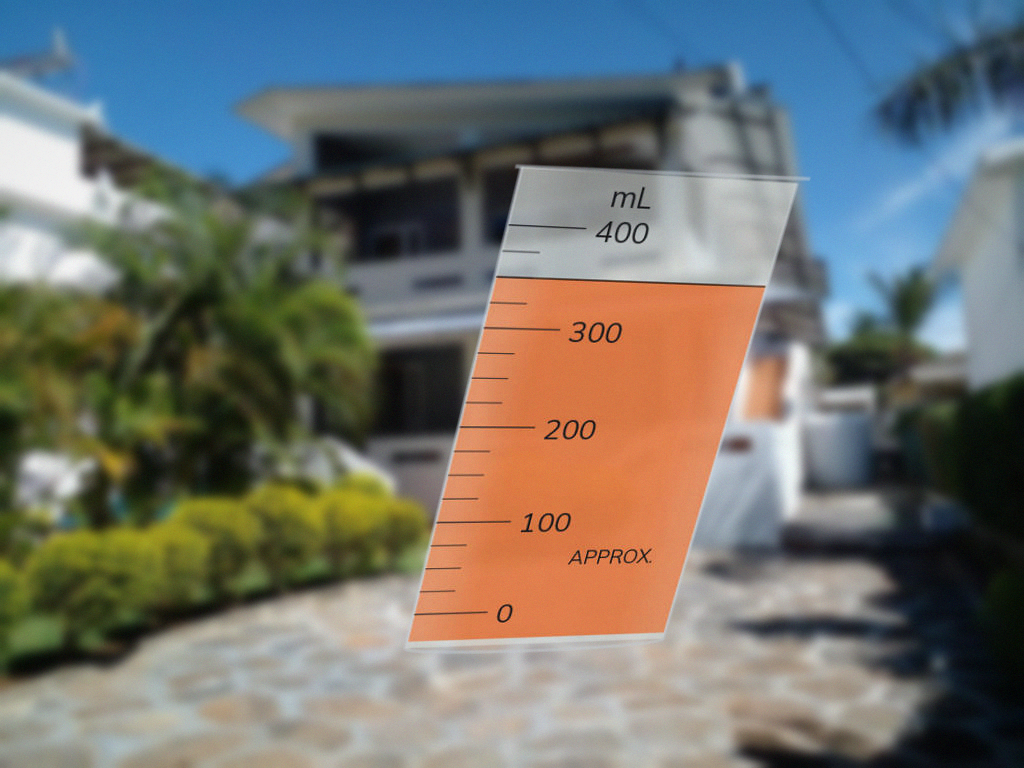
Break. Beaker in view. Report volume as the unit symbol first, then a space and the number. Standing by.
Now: mL 350
